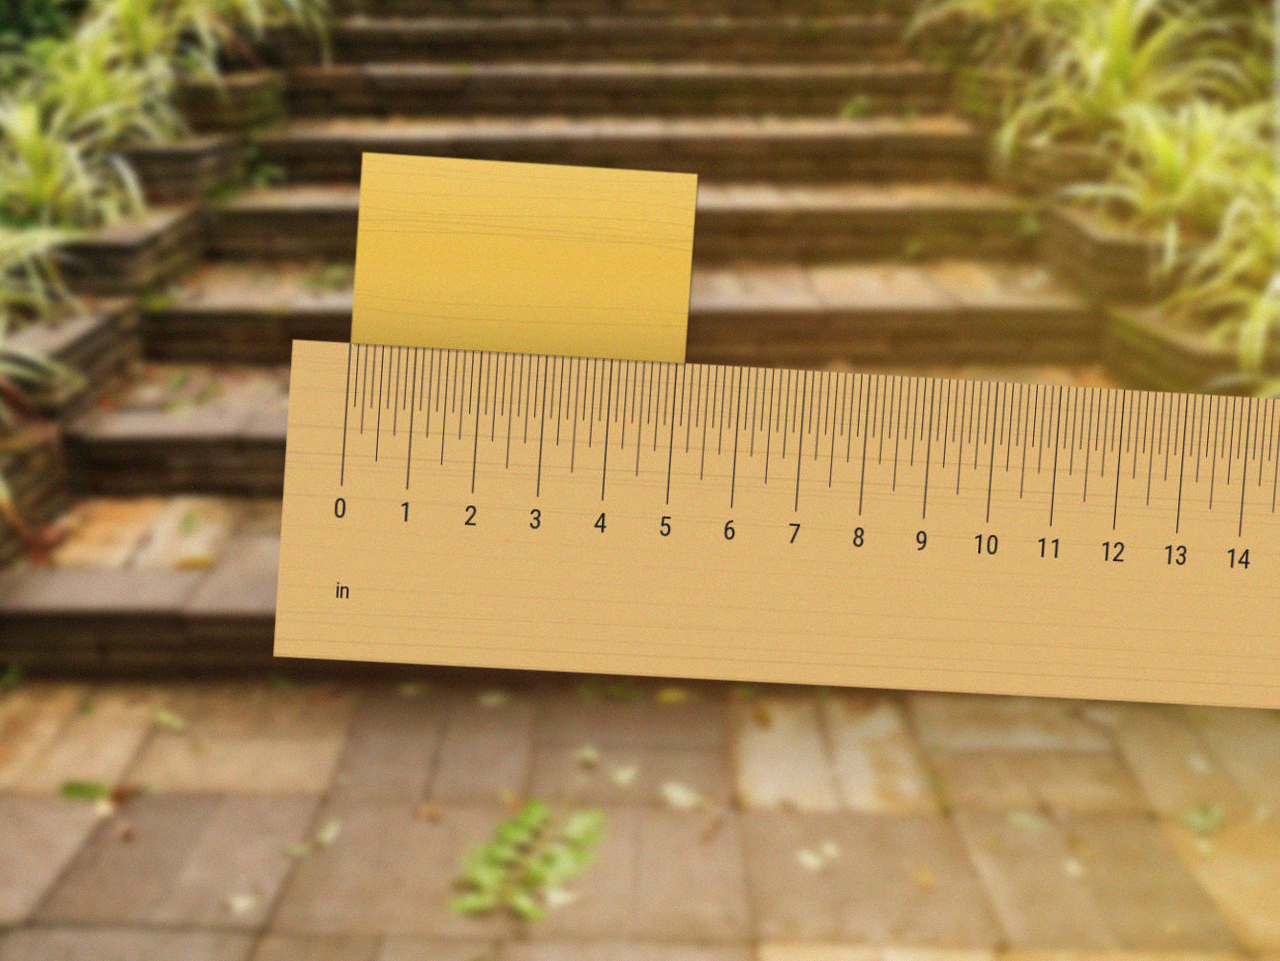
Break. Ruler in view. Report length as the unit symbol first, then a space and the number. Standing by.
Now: in 5.125
